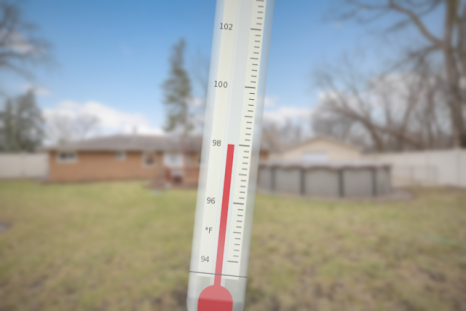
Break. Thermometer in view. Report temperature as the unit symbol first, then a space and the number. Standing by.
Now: °F 98
